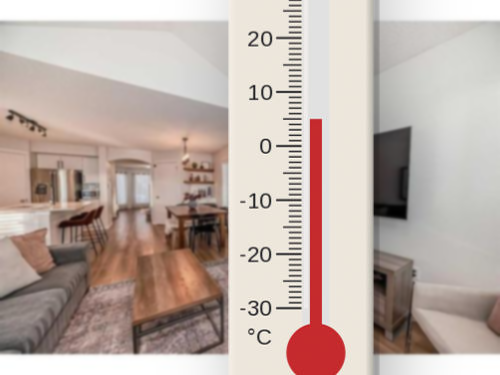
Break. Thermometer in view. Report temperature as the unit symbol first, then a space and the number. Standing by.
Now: °C 5
